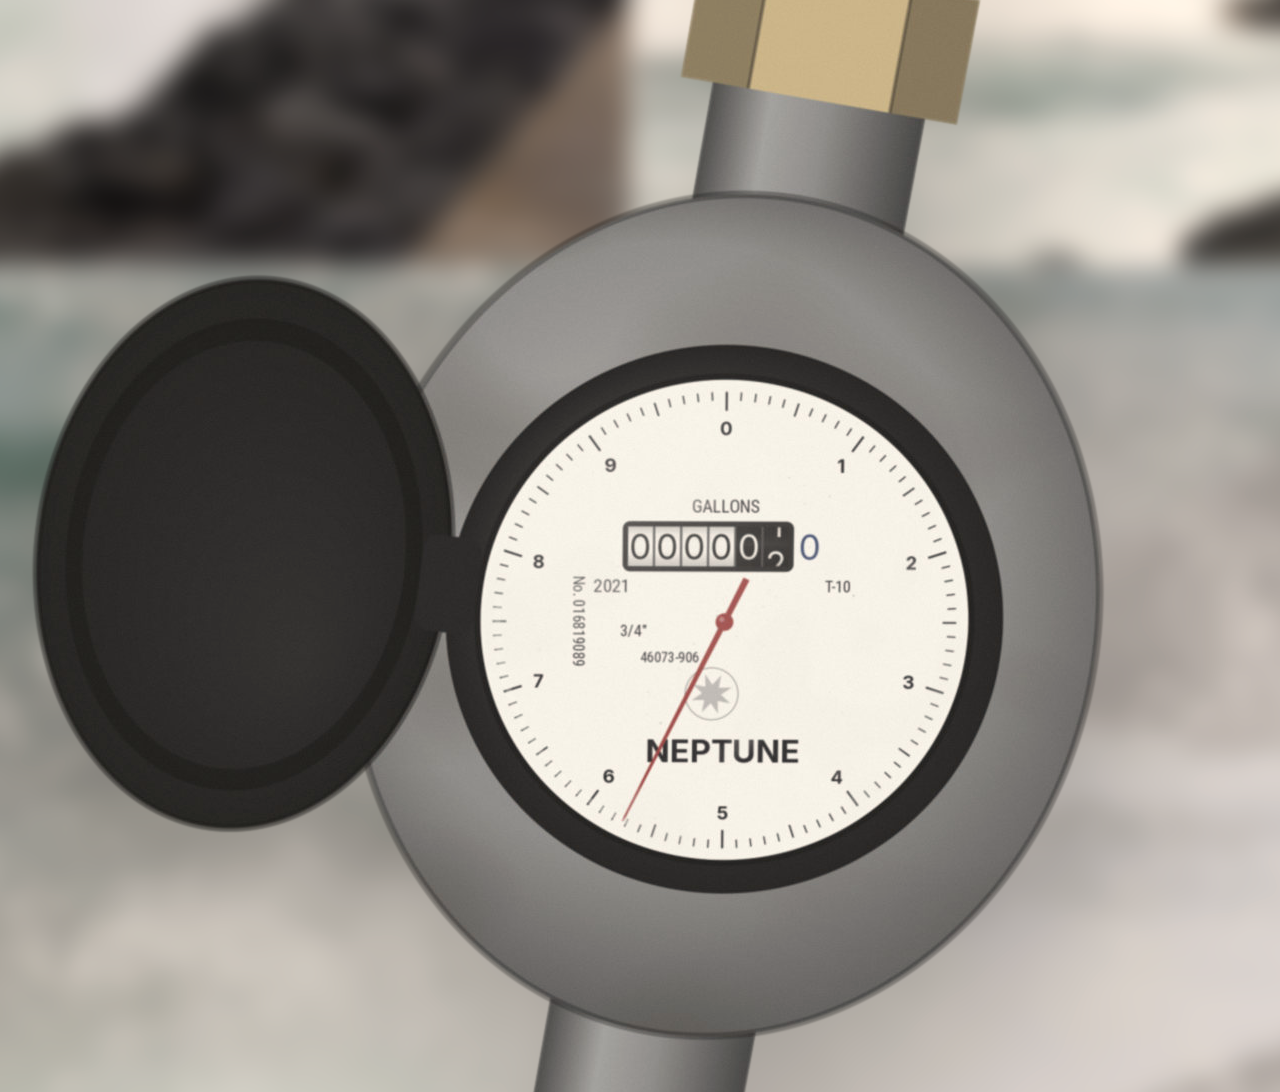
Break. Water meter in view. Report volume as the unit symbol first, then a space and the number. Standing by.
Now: gal 15.7
